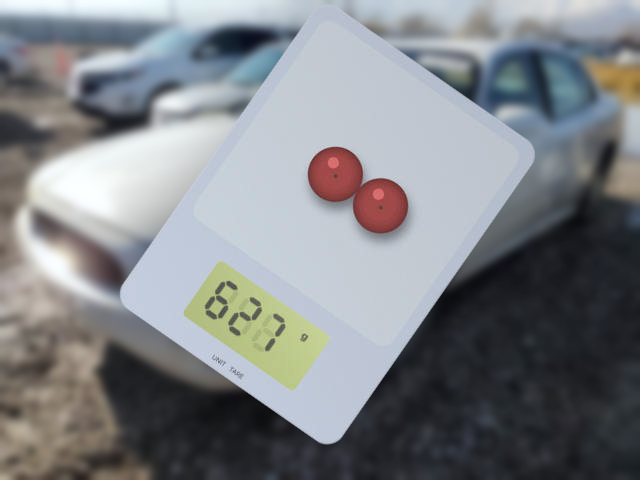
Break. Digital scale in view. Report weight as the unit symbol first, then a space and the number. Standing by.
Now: g 627
